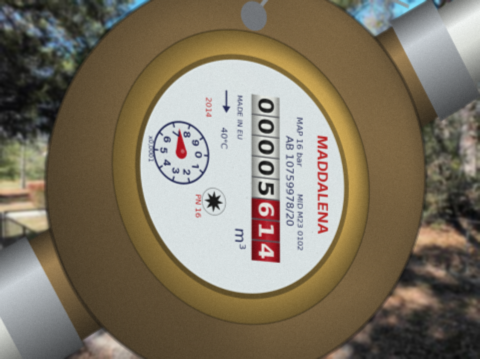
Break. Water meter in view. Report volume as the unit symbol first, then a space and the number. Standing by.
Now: m³ 5.6147
